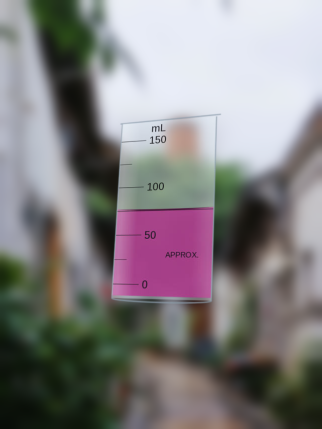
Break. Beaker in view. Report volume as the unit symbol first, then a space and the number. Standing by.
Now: mL 75
